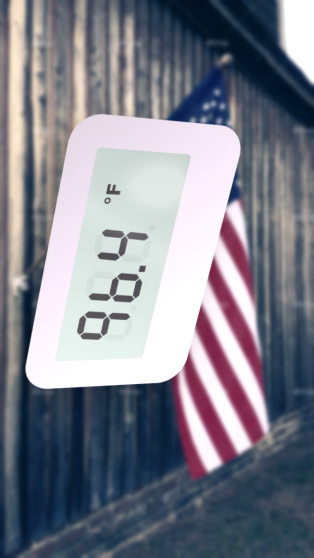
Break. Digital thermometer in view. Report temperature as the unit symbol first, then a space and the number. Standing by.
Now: °F 96.4
